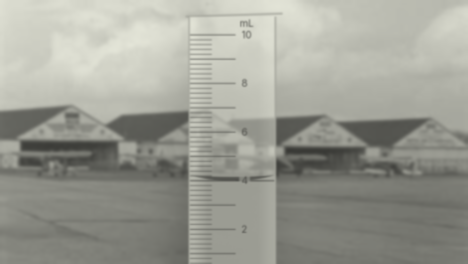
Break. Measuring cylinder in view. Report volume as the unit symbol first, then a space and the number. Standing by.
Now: mL 4
